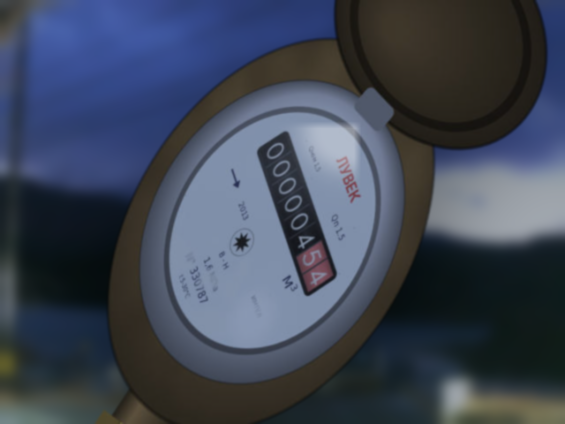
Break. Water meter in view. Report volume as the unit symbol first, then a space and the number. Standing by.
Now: m³ 4.54
